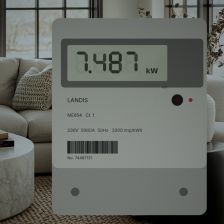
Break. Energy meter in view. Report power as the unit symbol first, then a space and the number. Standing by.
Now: kW 7.487
